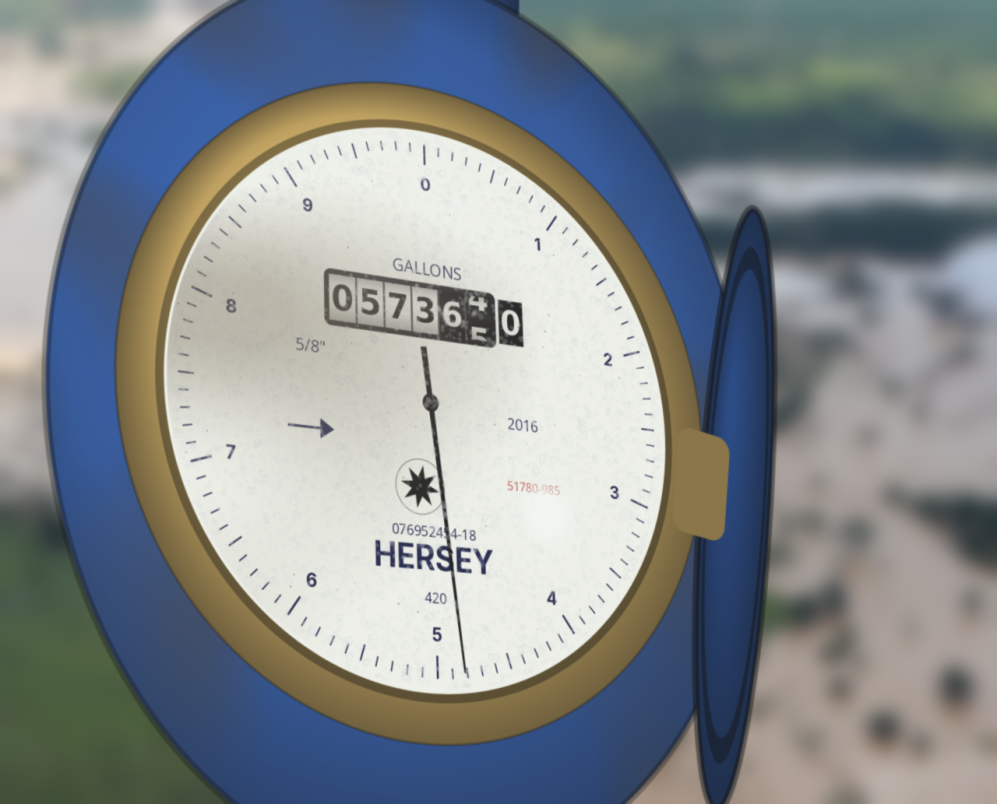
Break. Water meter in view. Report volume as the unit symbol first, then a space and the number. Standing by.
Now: gal 573644.8
